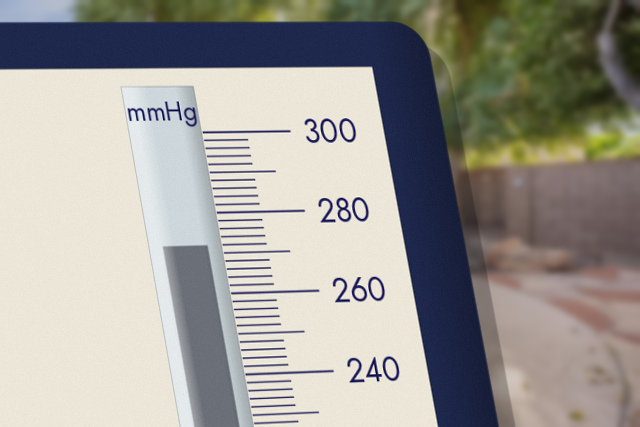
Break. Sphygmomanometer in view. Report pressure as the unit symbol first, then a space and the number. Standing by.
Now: mmHg 272
